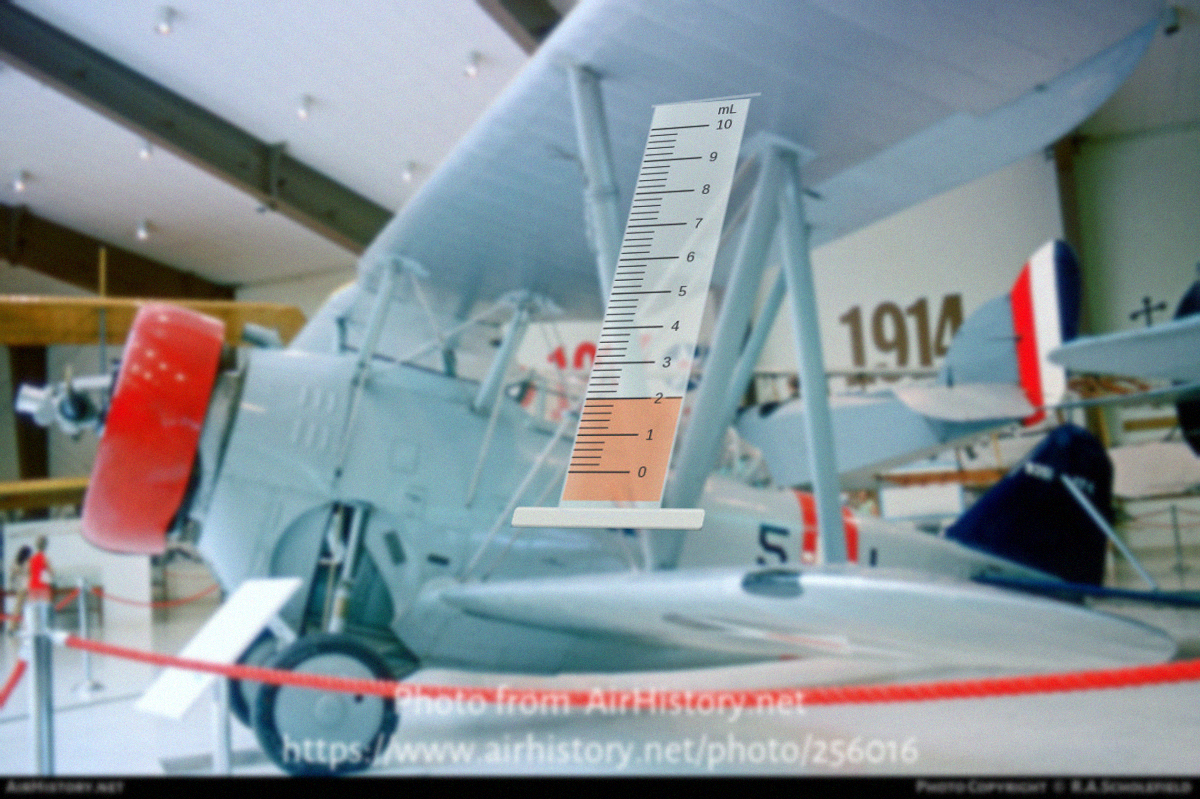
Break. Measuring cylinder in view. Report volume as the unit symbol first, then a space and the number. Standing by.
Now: mL 2
